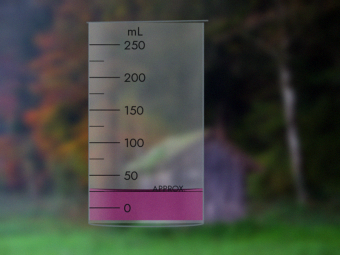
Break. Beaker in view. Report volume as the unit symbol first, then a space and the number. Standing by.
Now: mL 25
